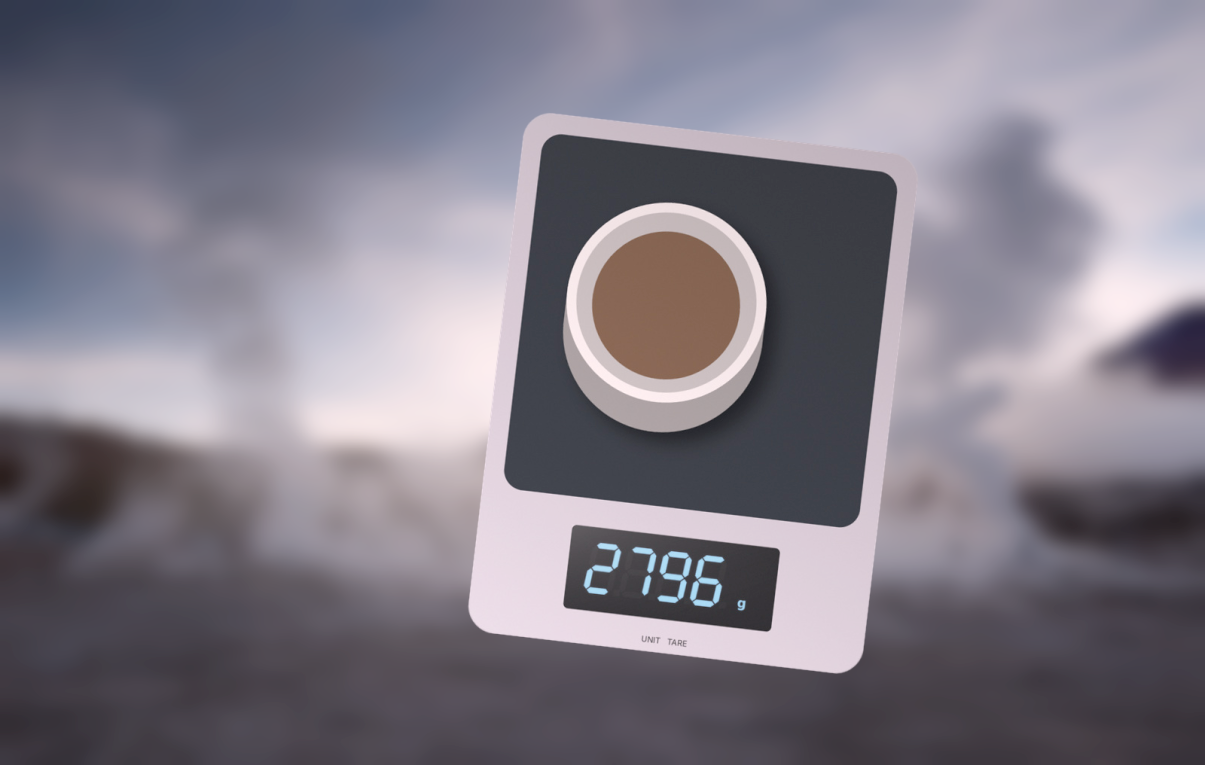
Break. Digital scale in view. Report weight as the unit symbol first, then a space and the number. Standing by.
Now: g 2796
